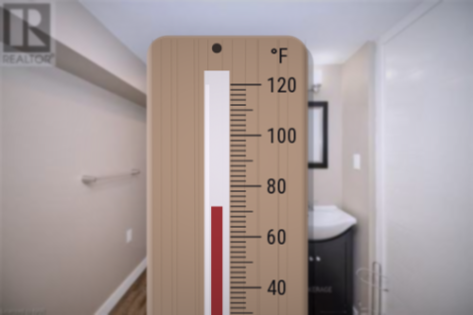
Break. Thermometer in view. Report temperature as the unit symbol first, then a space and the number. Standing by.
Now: °F 72
